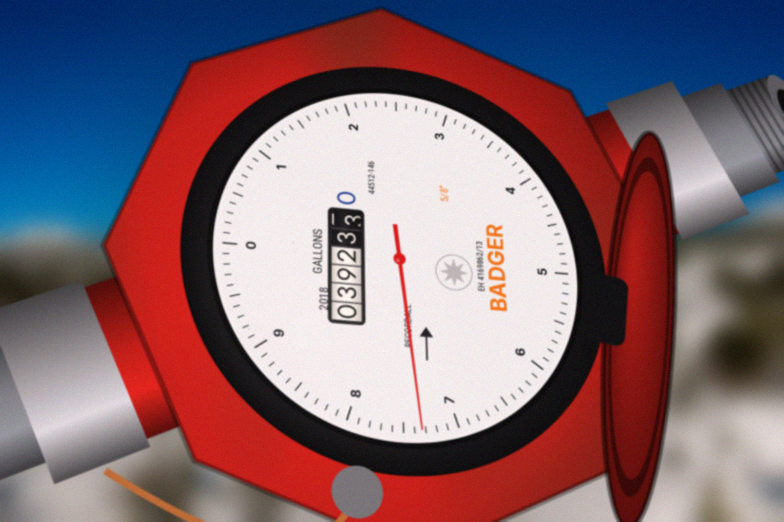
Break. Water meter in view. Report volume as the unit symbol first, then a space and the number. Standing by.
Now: gal 392327.3
